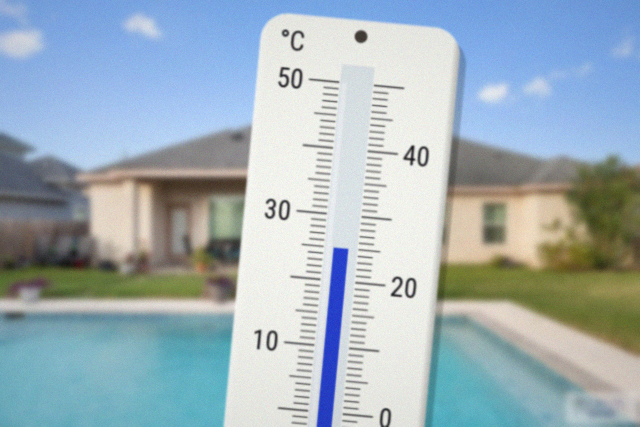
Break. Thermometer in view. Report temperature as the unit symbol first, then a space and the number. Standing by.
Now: °C 25
